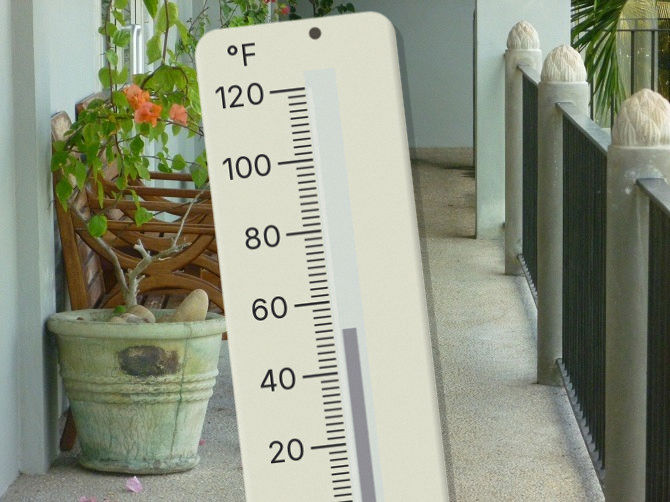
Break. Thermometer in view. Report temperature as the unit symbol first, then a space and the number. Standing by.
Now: °F 52
